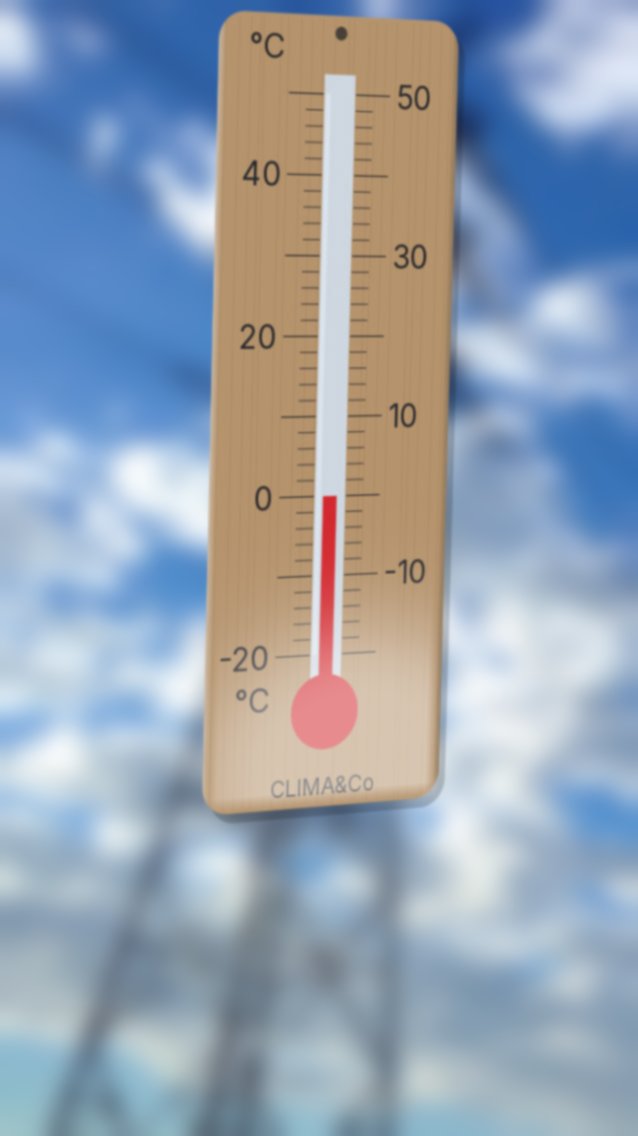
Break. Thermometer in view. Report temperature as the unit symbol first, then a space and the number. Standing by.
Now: °C 0
